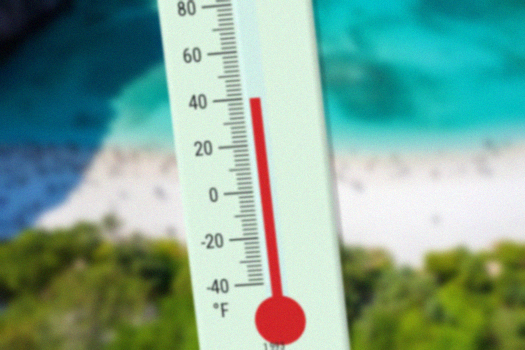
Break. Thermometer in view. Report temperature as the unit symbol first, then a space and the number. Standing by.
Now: °F 40
